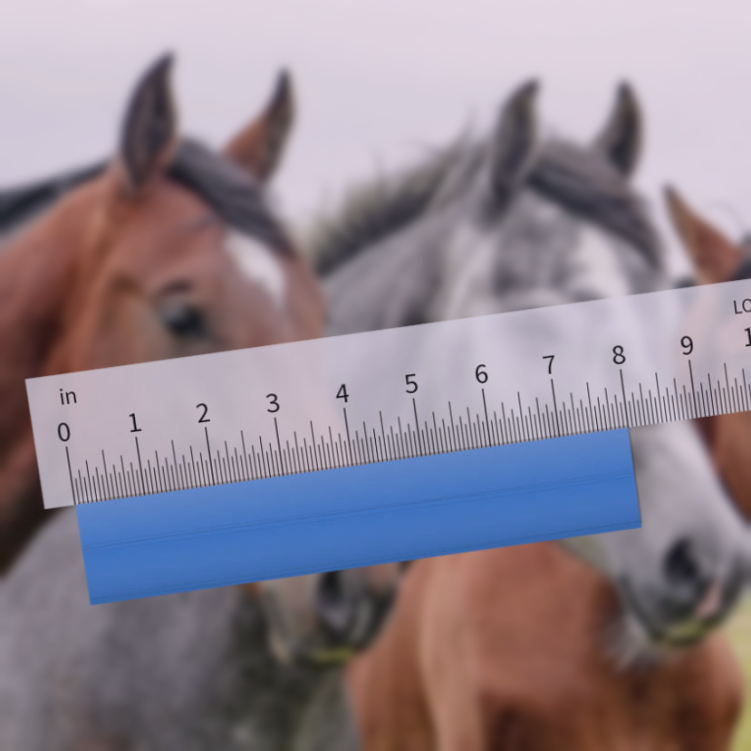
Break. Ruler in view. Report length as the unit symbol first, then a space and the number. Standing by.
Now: in 8
